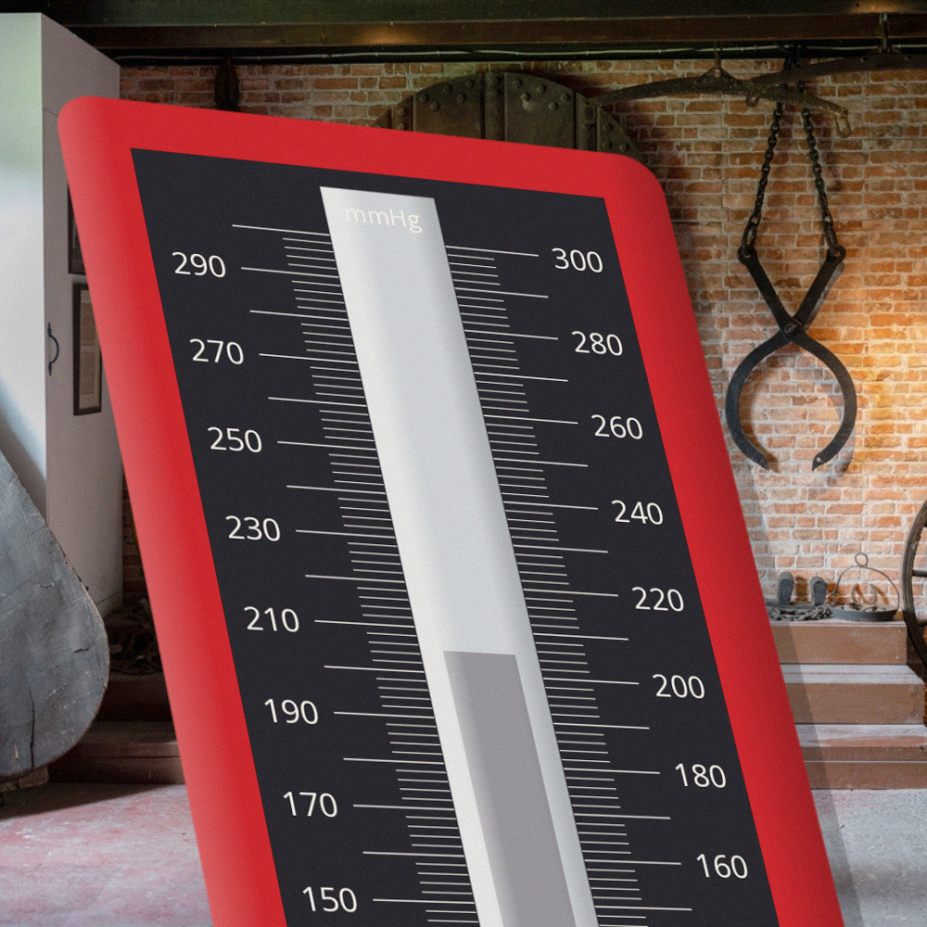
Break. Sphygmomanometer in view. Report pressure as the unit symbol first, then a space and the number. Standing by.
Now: mmHg 205
